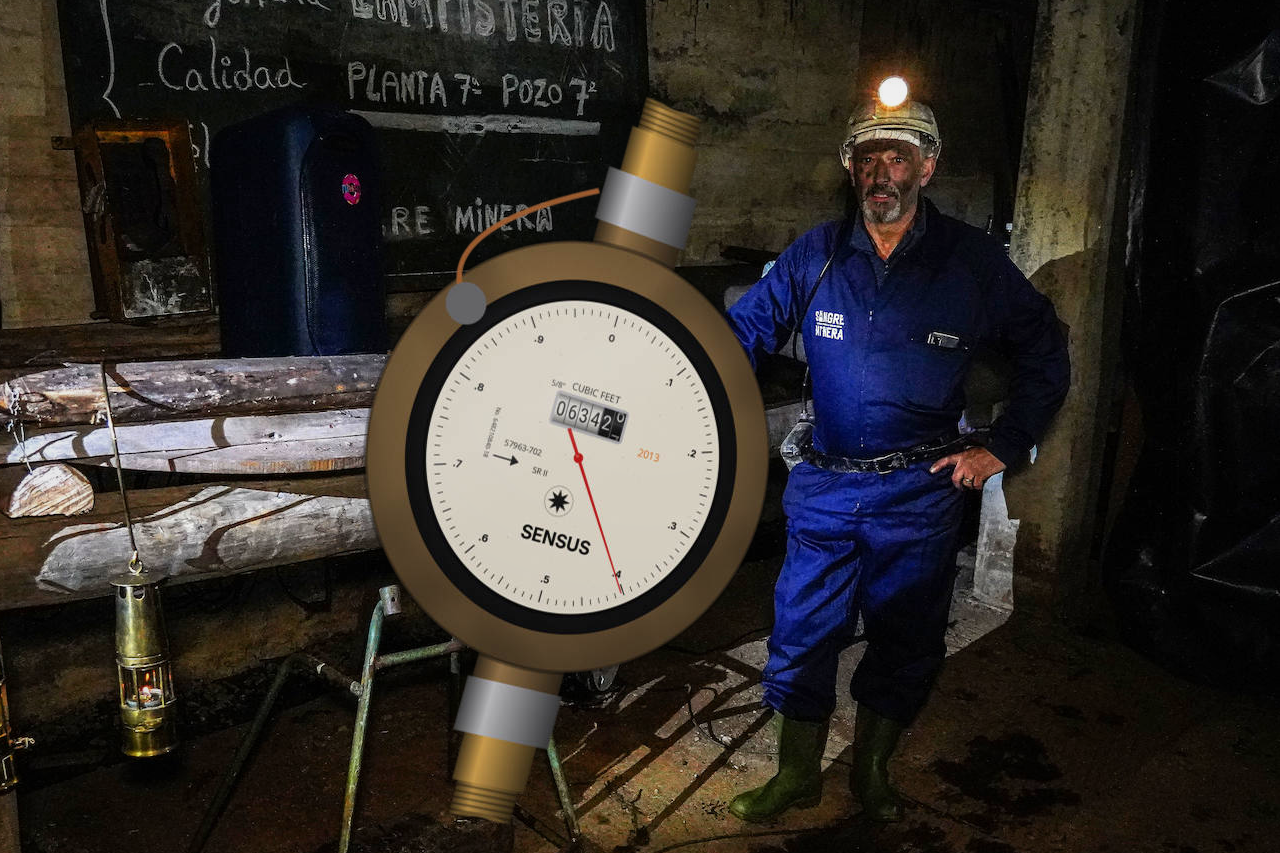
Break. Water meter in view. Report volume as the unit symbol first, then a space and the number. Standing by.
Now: ft³ 63426.40
